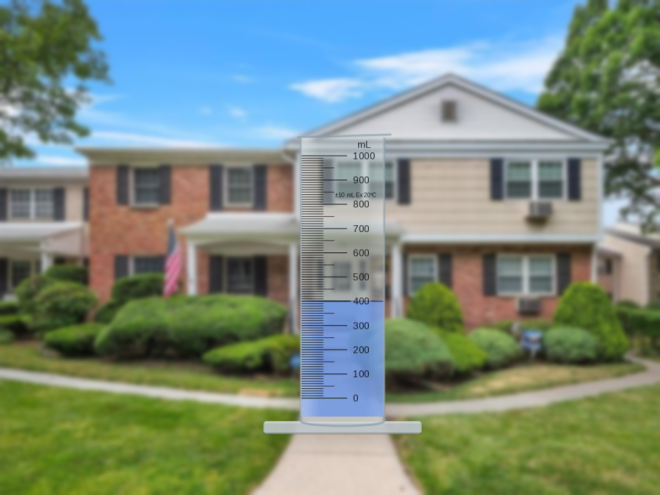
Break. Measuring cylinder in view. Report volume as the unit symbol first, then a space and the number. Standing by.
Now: mL 400
